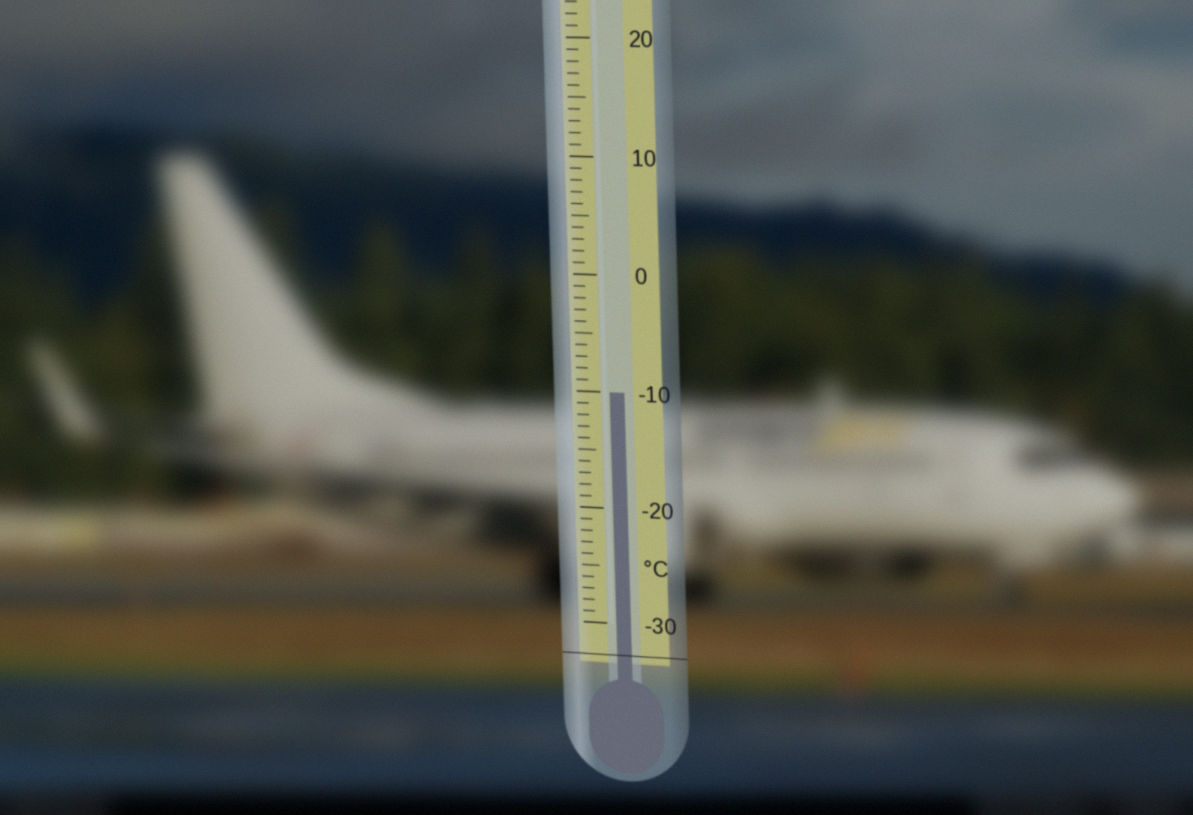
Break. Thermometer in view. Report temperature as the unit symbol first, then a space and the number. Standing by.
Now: °C -10
